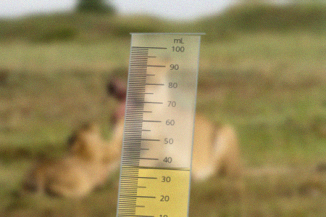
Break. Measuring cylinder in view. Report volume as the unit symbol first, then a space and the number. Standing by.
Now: mL 35
